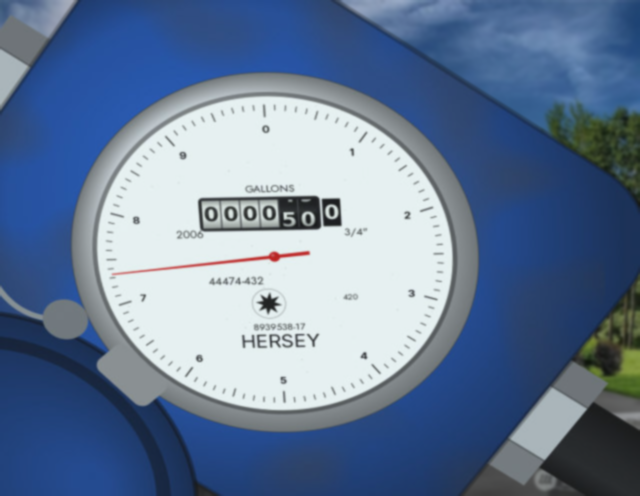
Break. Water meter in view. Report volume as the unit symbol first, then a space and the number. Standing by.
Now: gal 497.3
